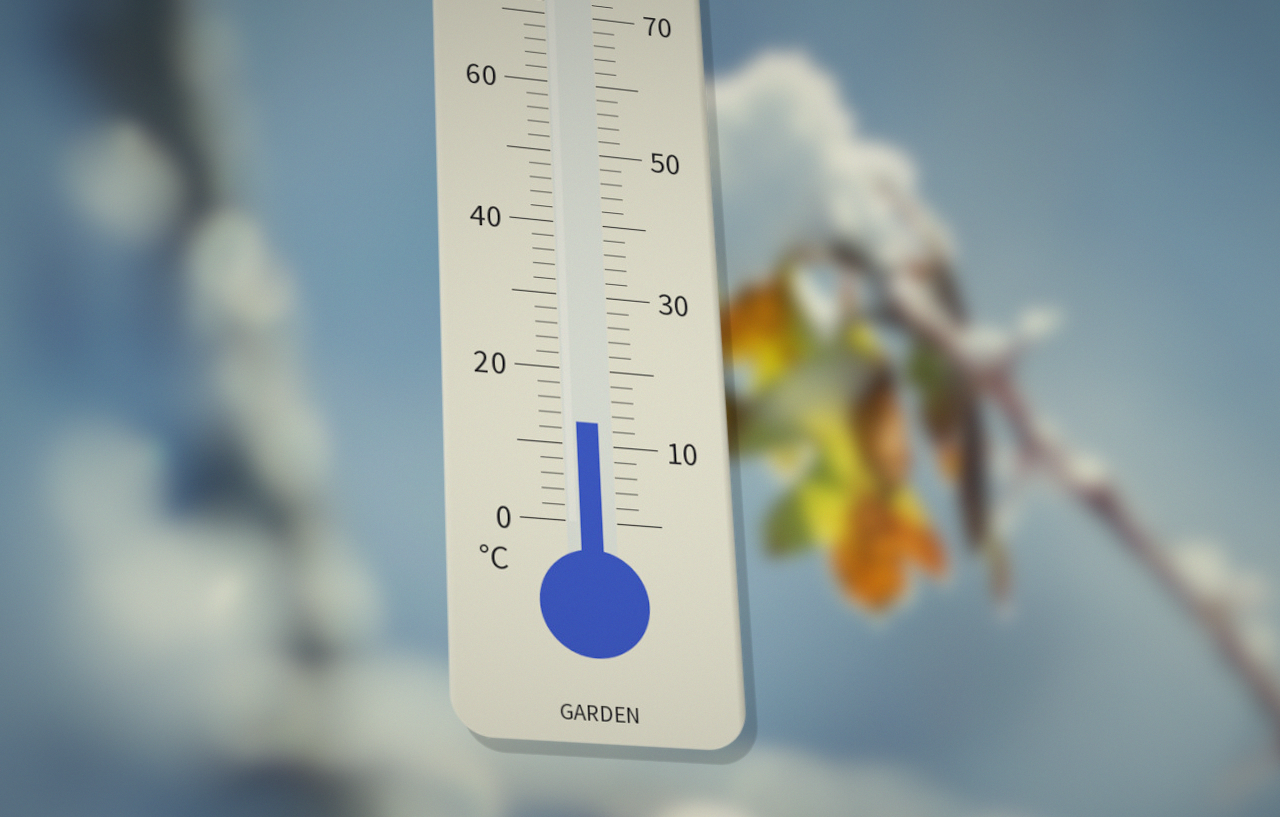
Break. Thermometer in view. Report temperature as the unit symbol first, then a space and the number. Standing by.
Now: °C 13
